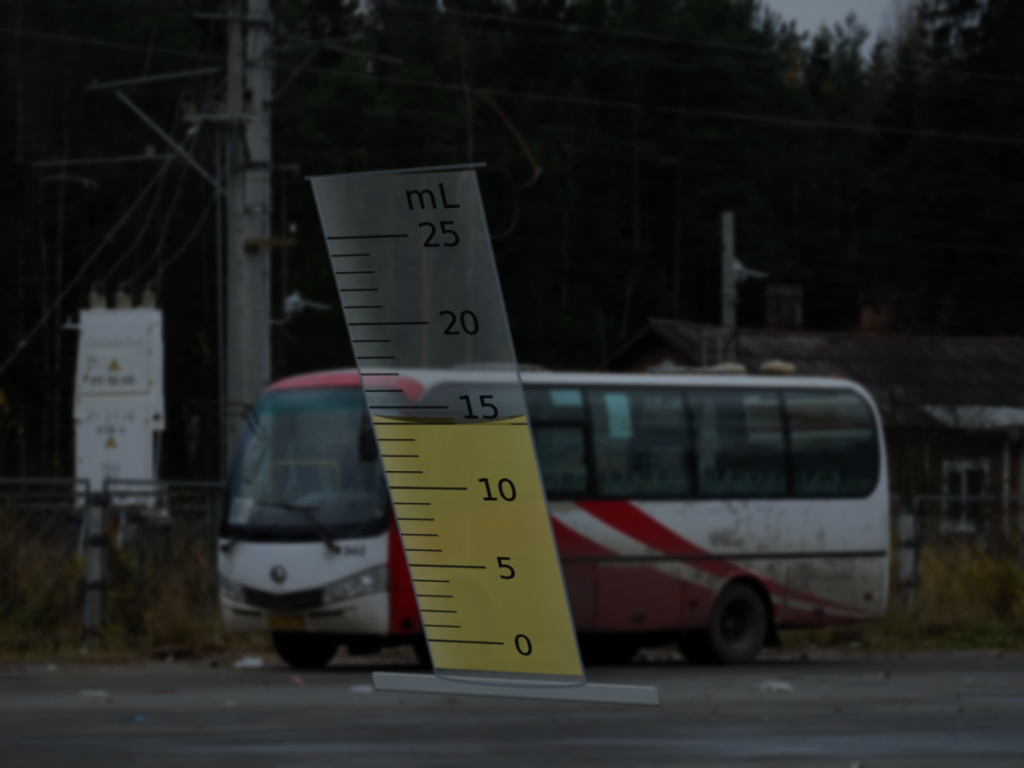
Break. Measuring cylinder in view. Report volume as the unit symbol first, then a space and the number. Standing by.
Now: mL 14
